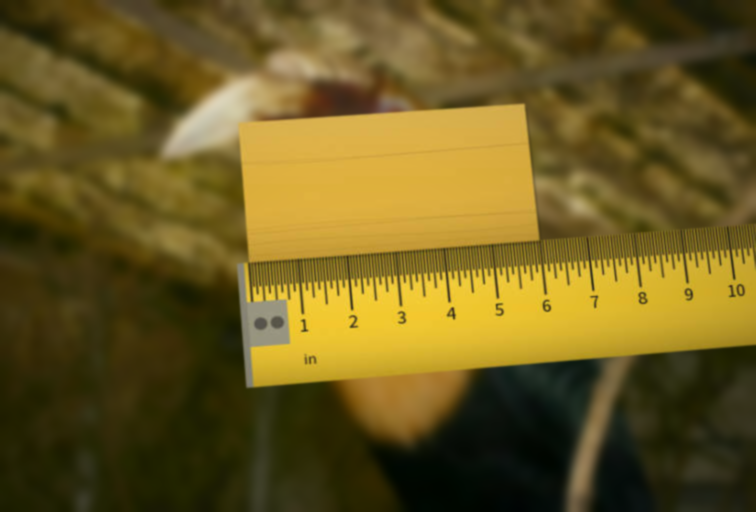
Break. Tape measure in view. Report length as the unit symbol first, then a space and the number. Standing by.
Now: in 6
